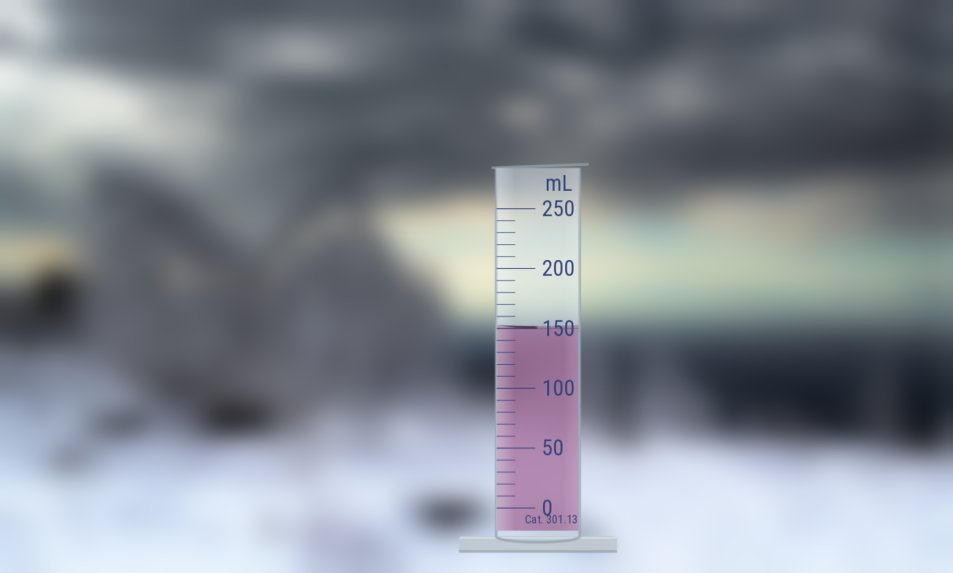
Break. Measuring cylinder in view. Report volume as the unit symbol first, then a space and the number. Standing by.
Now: mL 150
